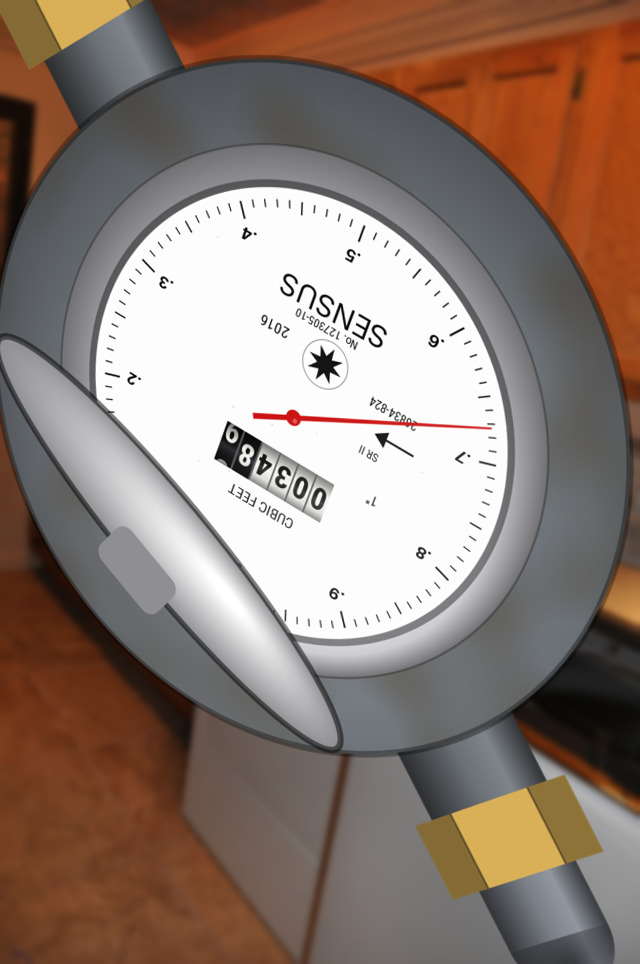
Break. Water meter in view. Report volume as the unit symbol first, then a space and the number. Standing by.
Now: ft³ 3488.67
